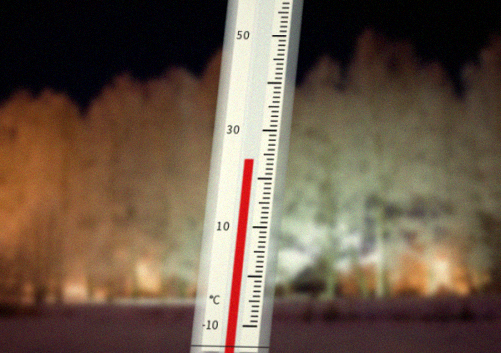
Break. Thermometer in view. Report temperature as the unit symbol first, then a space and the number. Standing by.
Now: °C 24
